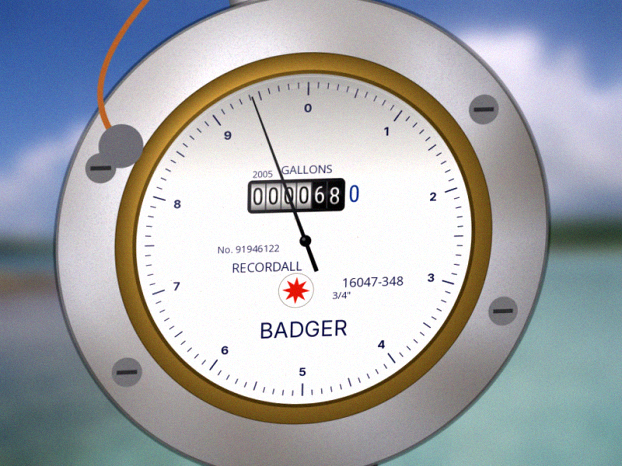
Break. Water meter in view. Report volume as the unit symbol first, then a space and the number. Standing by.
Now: gal 679.4
